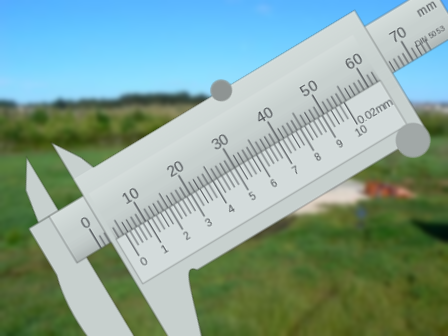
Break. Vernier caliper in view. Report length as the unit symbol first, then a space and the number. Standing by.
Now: mm 5.5
